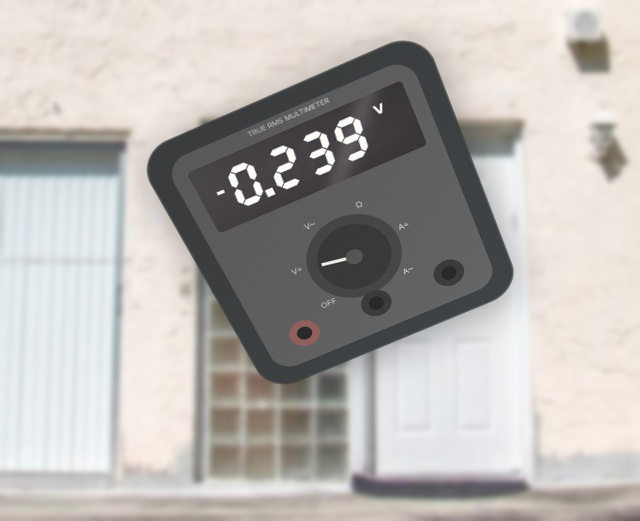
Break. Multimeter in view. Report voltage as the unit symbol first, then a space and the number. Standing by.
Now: V -0.239
